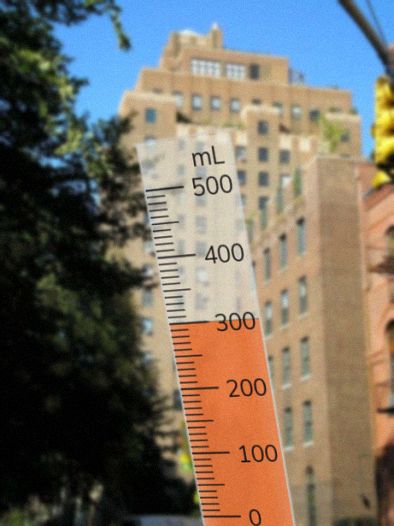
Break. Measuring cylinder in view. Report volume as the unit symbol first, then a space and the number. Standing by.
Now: mL 300
